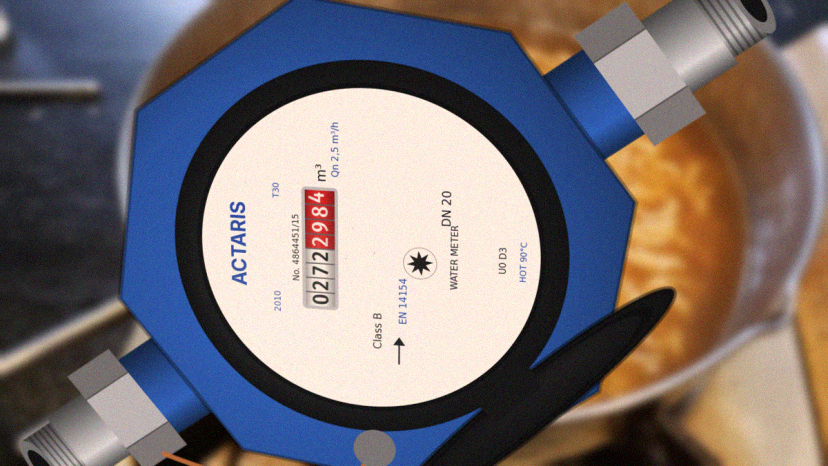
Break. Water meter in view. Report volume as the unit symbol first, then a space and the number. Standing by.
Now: m³ 272.2984
